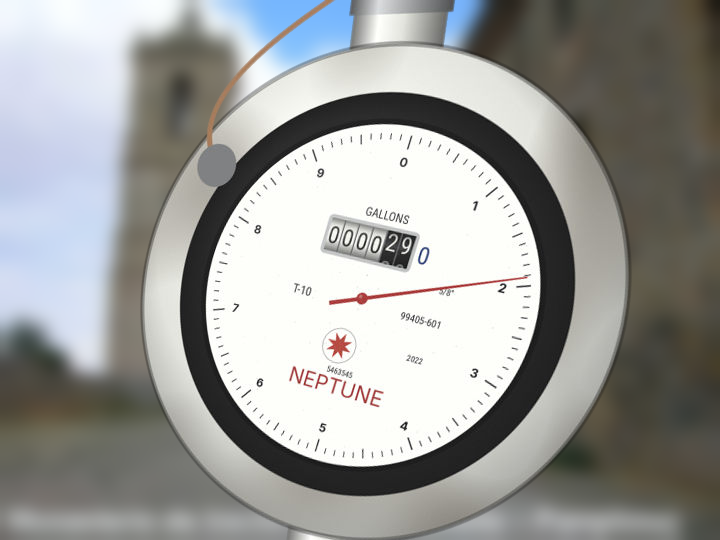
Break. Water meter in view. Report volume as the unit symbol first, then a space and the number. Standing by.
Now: gal 291.9
